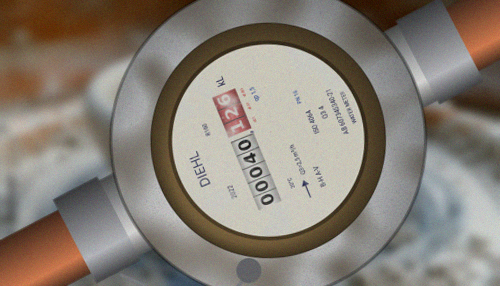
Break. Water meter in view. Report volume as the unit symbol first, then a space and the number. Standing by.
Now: kL 40.126
